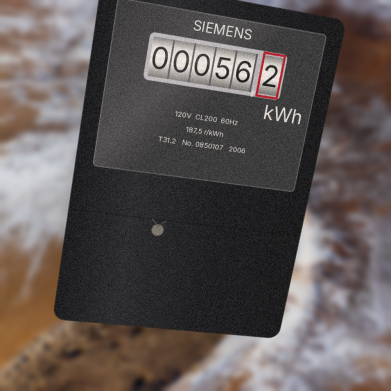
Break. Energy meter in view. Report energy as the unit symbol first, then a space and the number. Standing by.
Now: kWh 56.2
